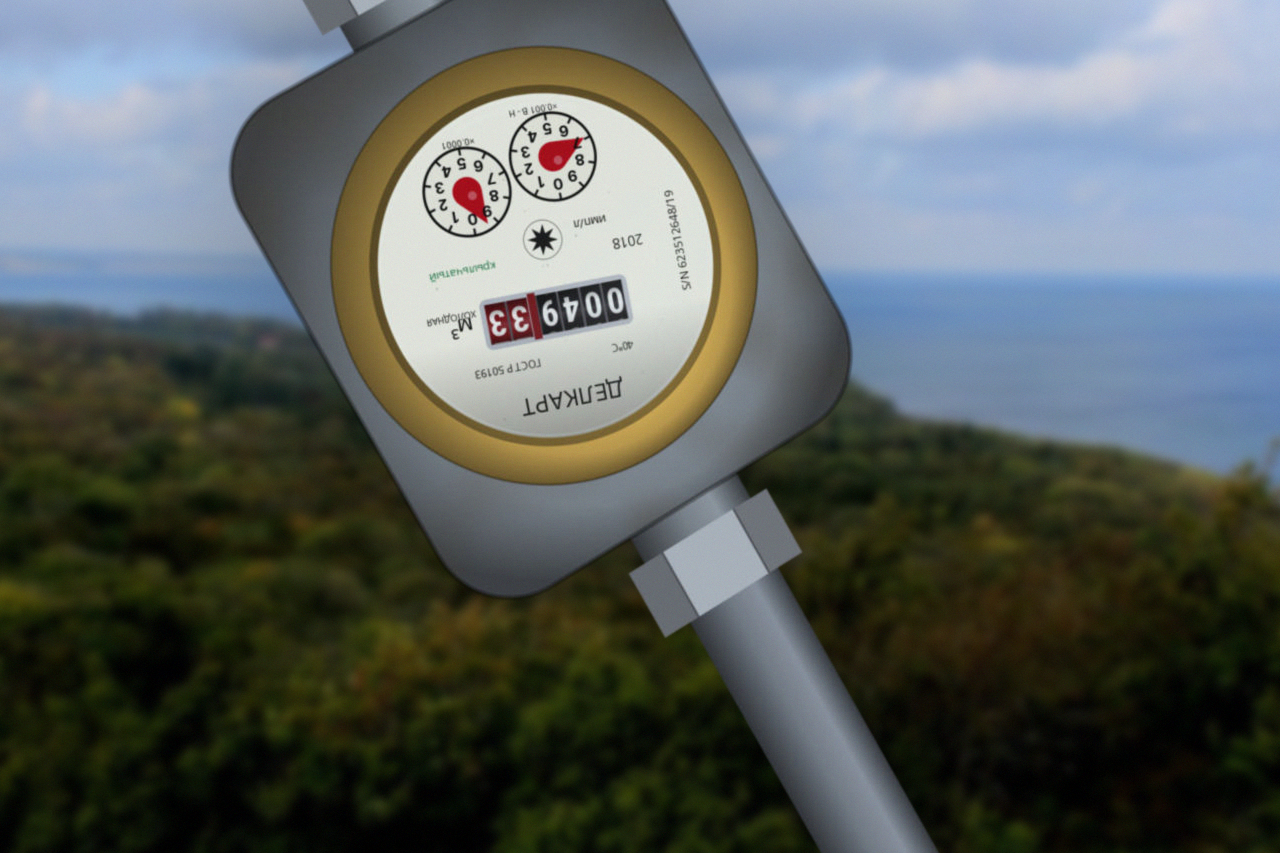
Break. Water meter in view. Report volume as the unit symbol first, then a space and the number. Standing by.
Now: m³ 49.3369
